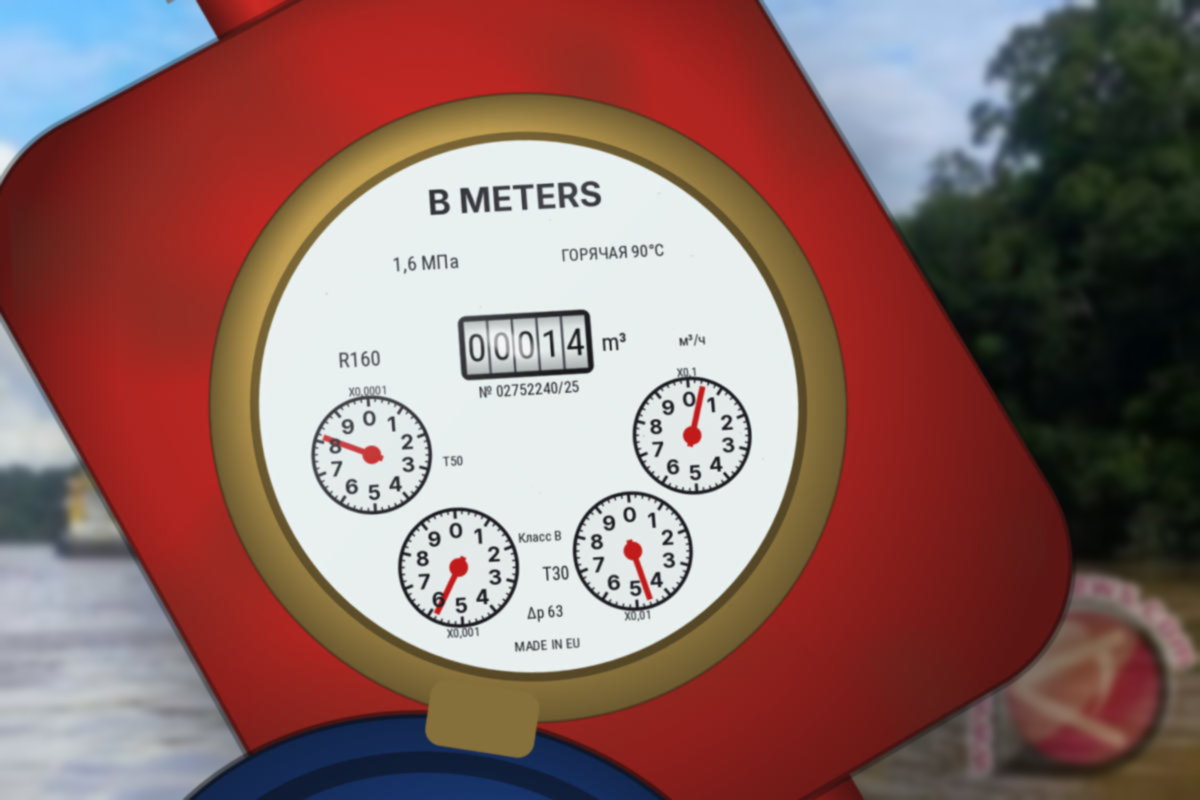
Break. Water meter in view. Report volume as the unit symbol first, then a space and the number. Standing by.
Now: m³ 14.0458
